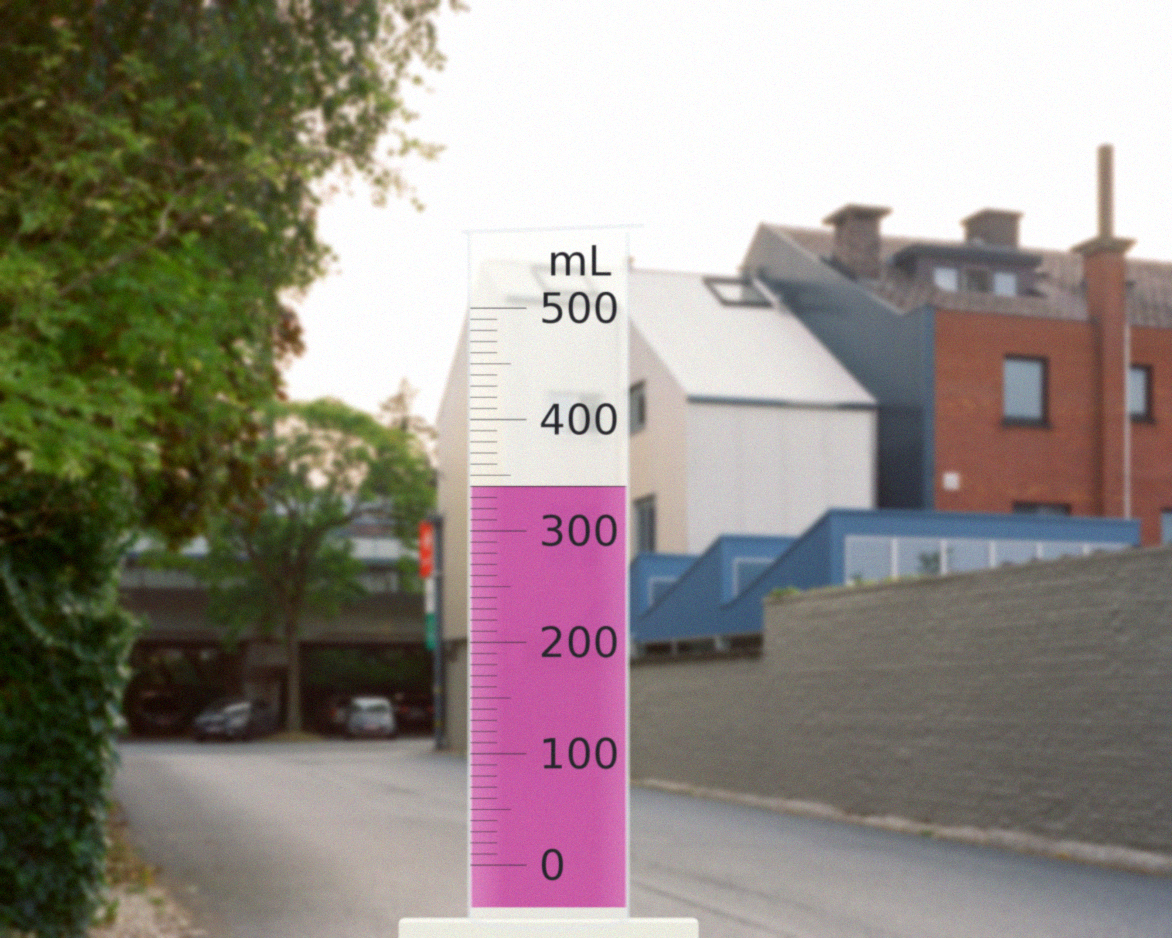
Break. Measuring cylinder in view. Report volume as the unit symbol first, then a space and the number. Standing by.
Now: mL 340
